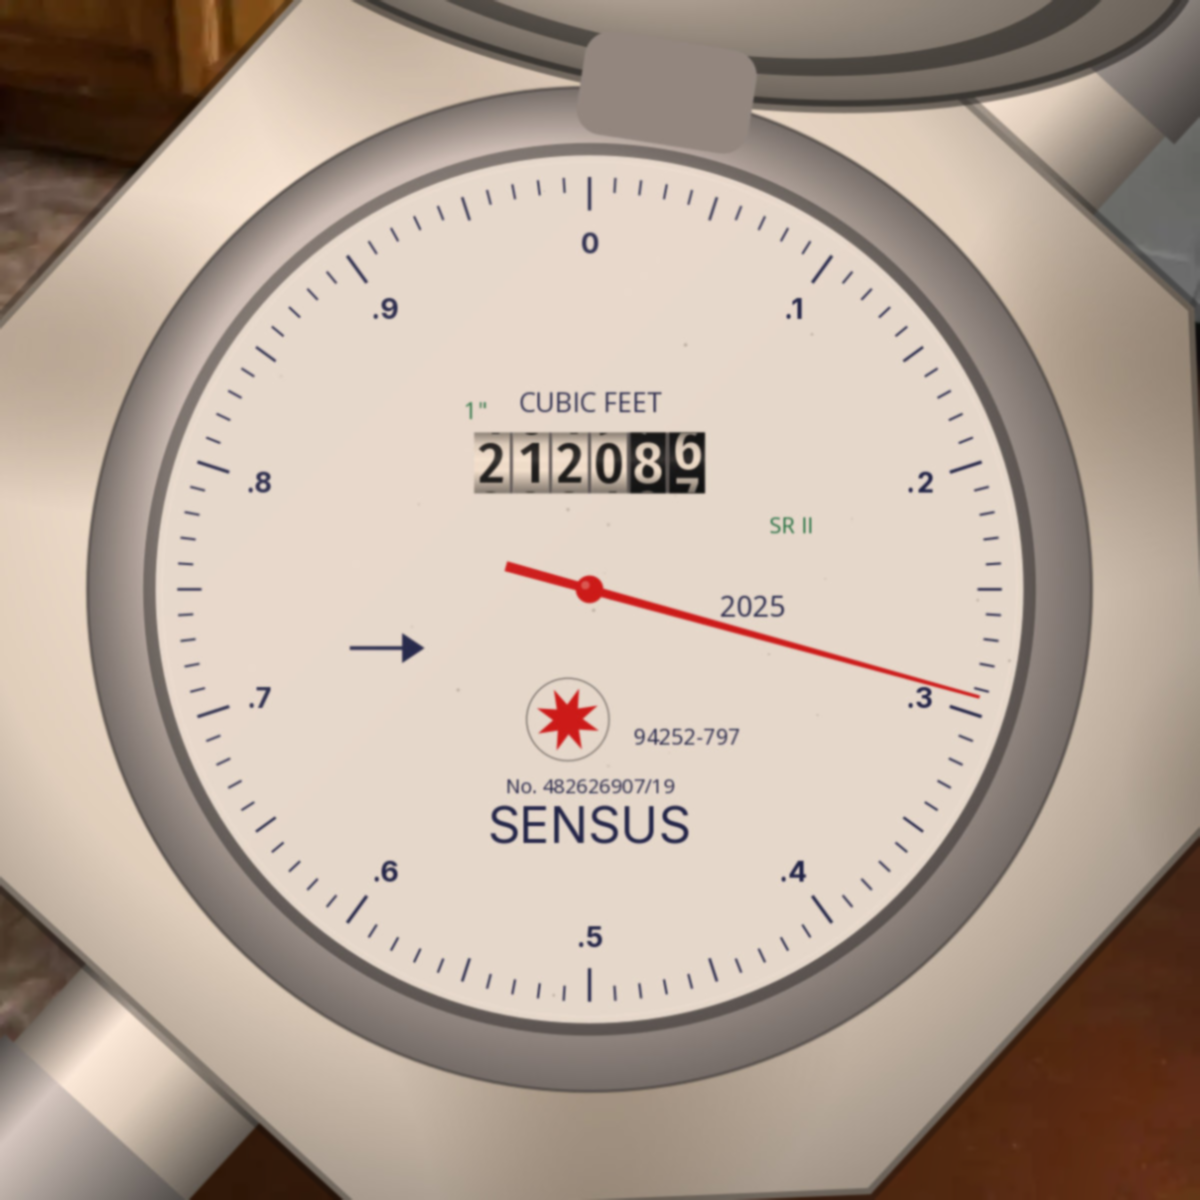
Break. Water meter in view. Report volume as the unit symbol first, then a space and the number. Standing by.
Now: ft³ 212086.29
